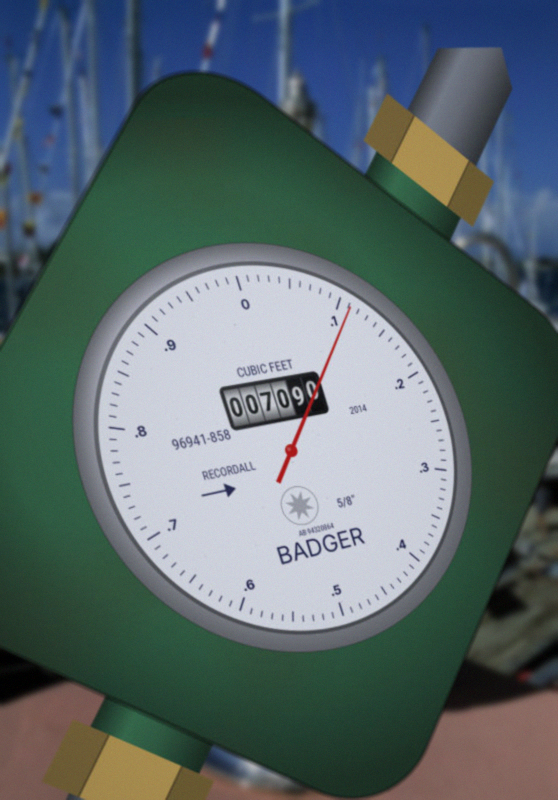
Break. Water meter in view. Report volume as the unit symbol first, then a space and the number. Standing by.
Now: ft³ 7090.11
